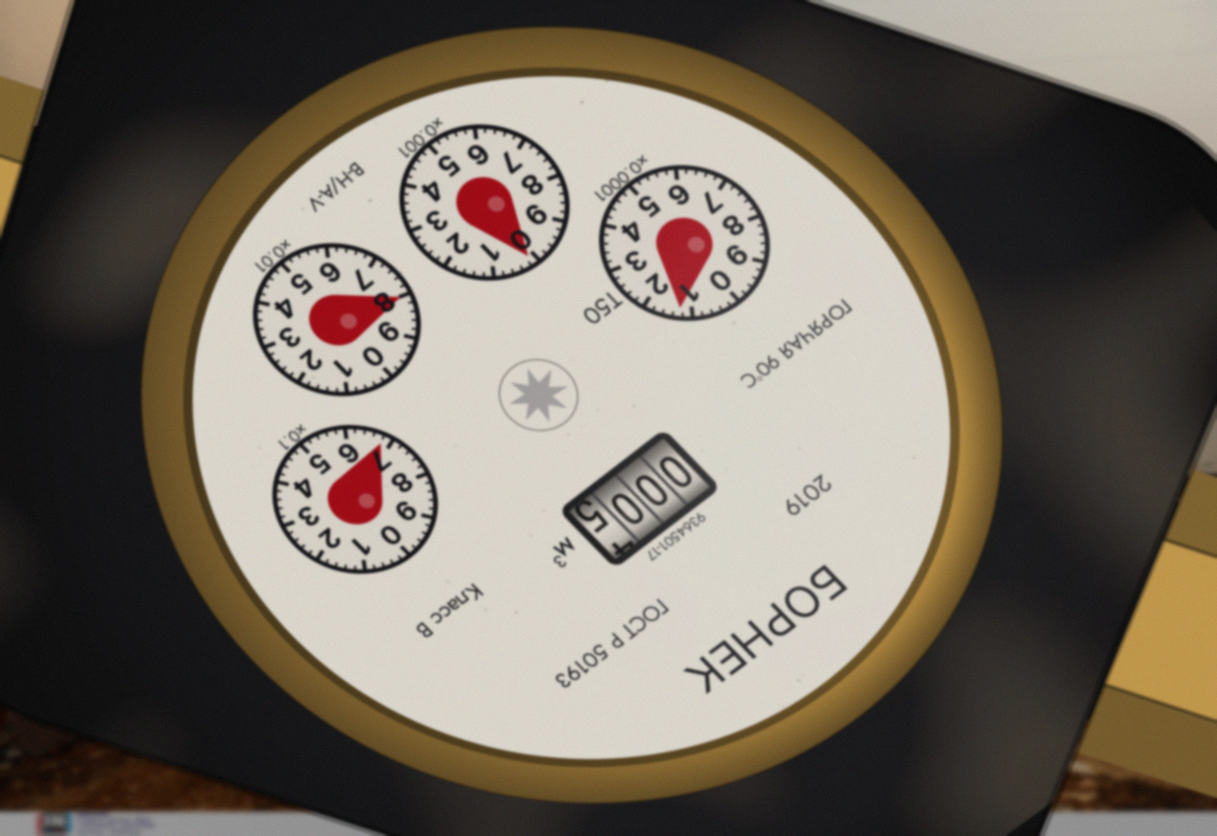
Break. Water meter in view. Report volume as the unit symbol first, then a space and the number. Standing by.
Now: m³ 4.6801
